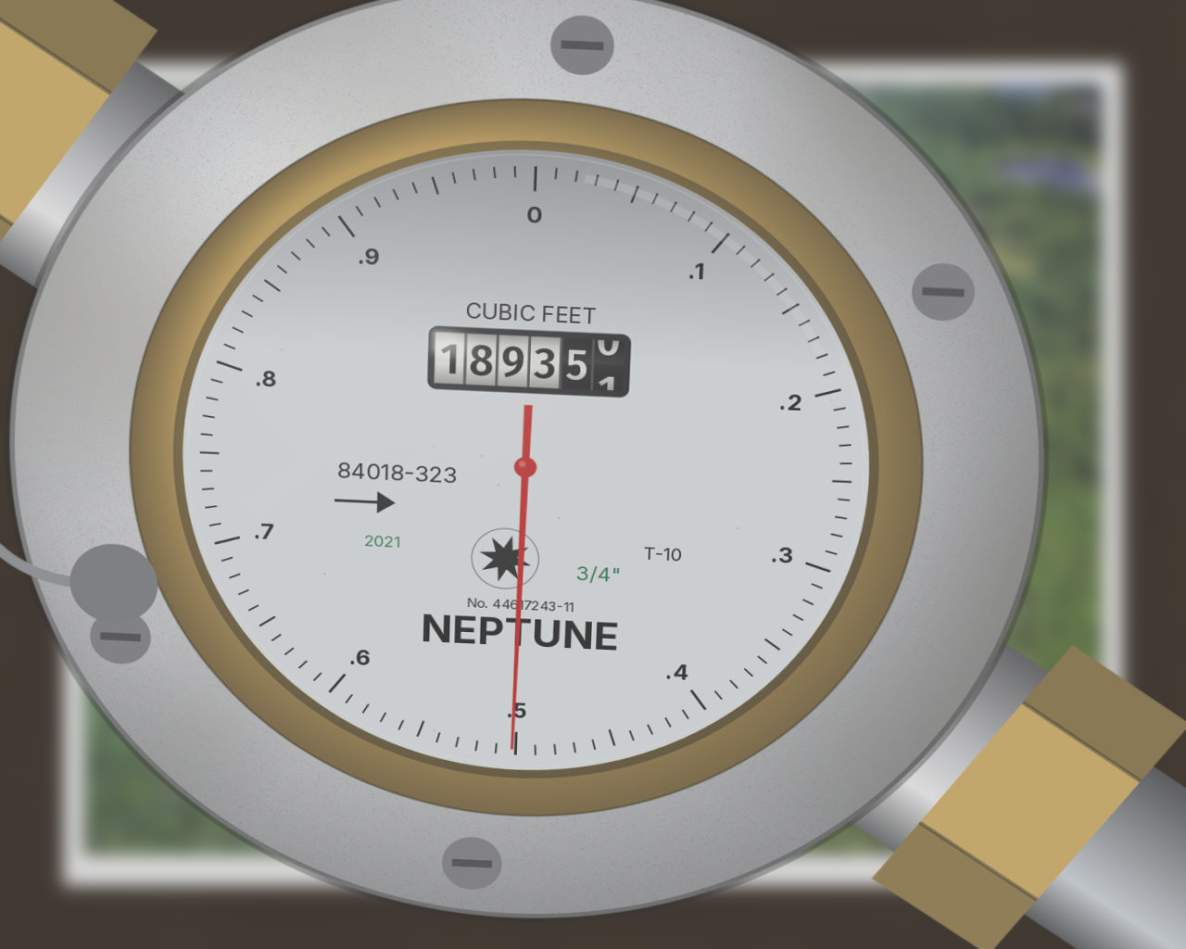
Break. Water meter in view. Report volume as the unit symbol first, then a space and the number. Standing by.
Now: ft³ 189350.50
